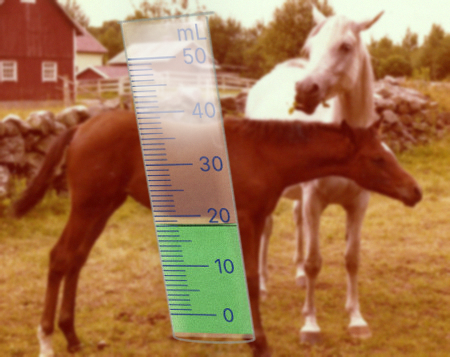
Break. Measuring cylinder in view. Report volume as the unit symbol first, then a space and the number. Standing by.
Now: mL 18
